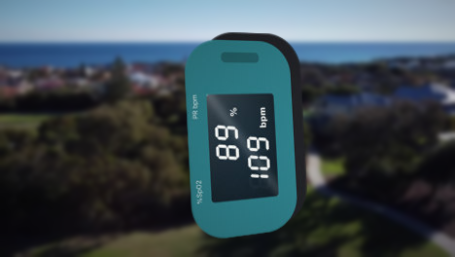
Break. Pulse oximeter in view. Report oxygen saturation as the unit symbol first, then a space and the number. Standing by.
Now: % 89
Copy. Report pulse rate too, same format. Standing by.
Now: bpm 109
